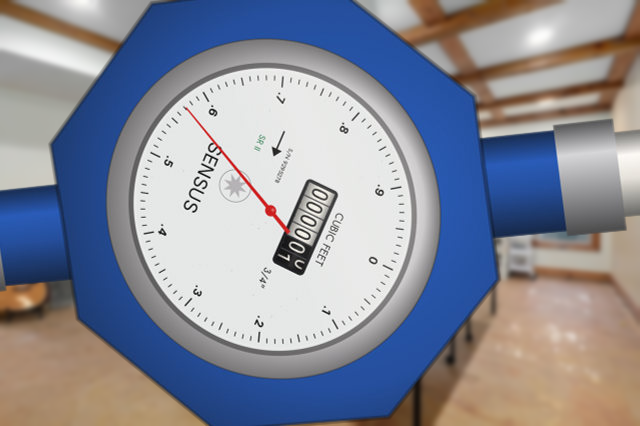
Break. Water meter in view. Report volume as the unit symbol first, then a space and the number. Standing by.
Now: ft³ 0.57
